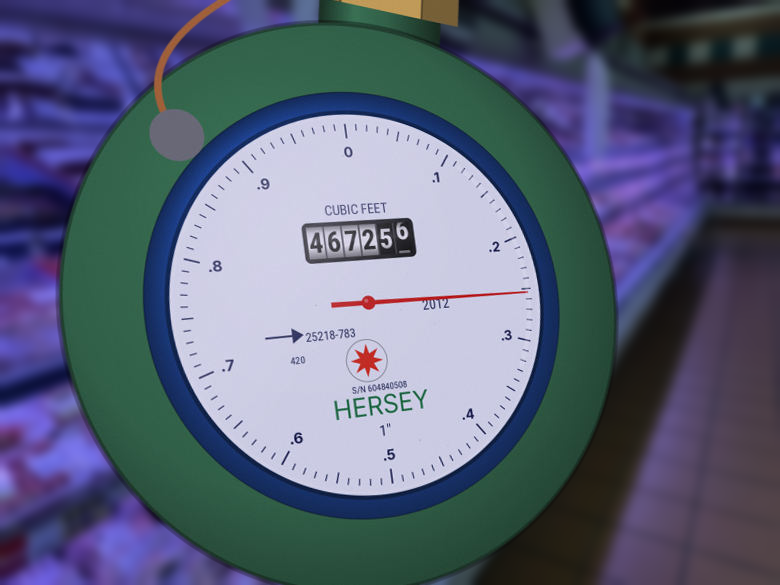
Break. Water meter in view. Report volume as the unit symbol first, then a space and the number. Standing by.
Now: ft³ 467256.25
